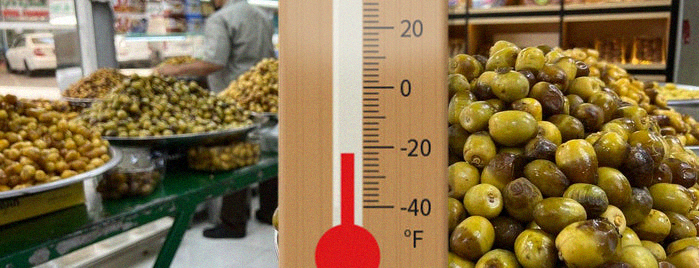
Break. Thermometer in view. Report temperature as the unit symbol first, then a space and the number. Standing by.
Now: °F -22
